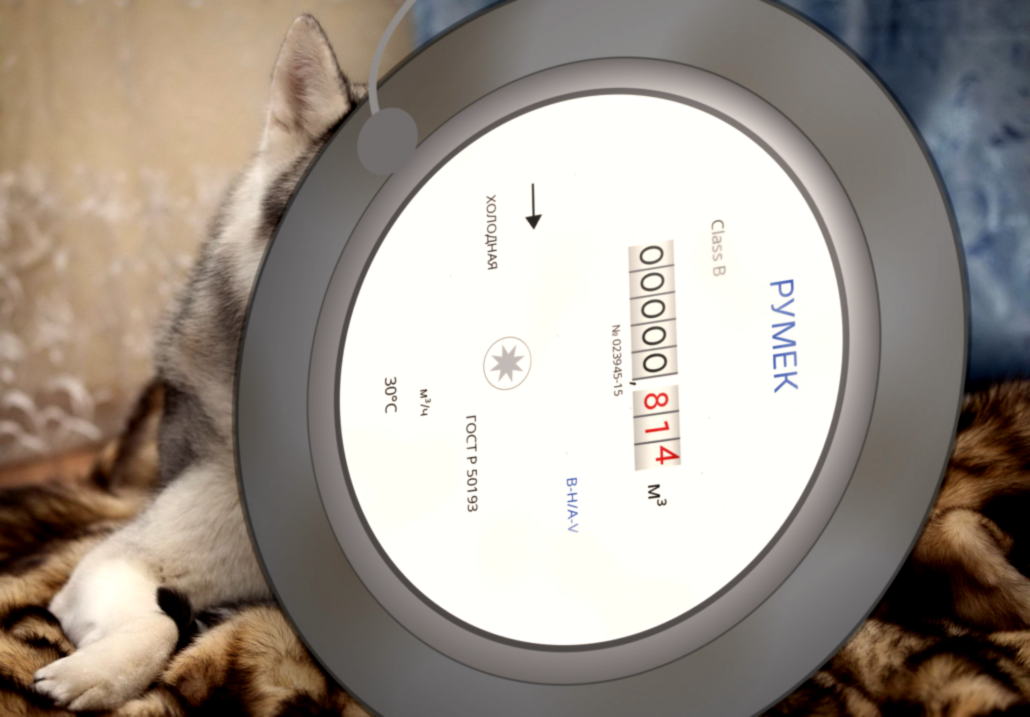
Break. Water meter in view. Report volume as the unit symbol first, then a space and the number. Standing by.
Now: m³ 0.814
